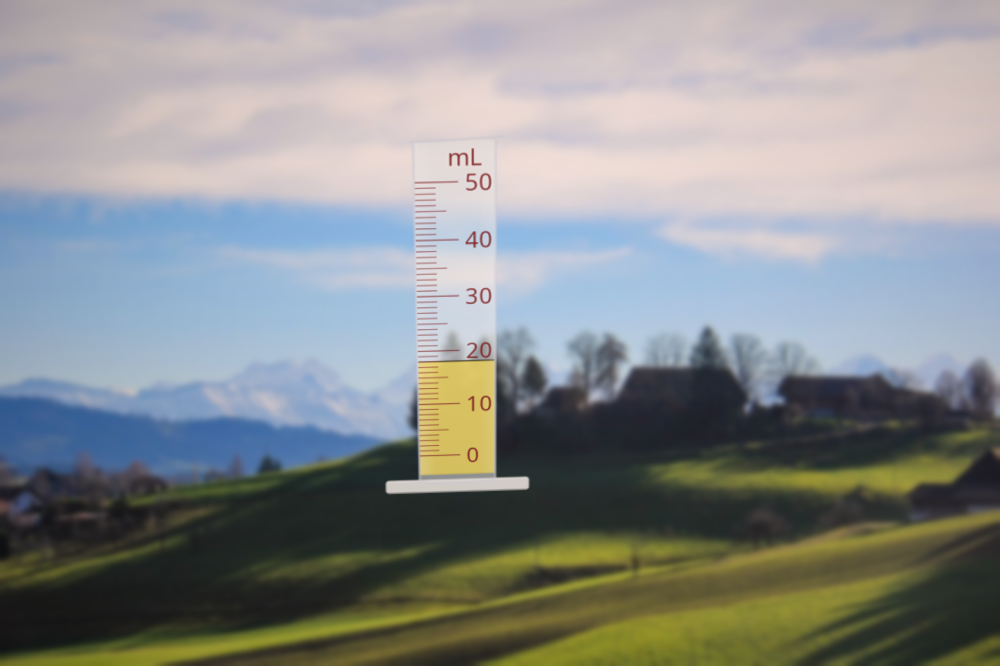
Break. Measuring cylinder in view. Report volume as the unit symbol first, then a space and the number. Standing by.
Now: mL 18
